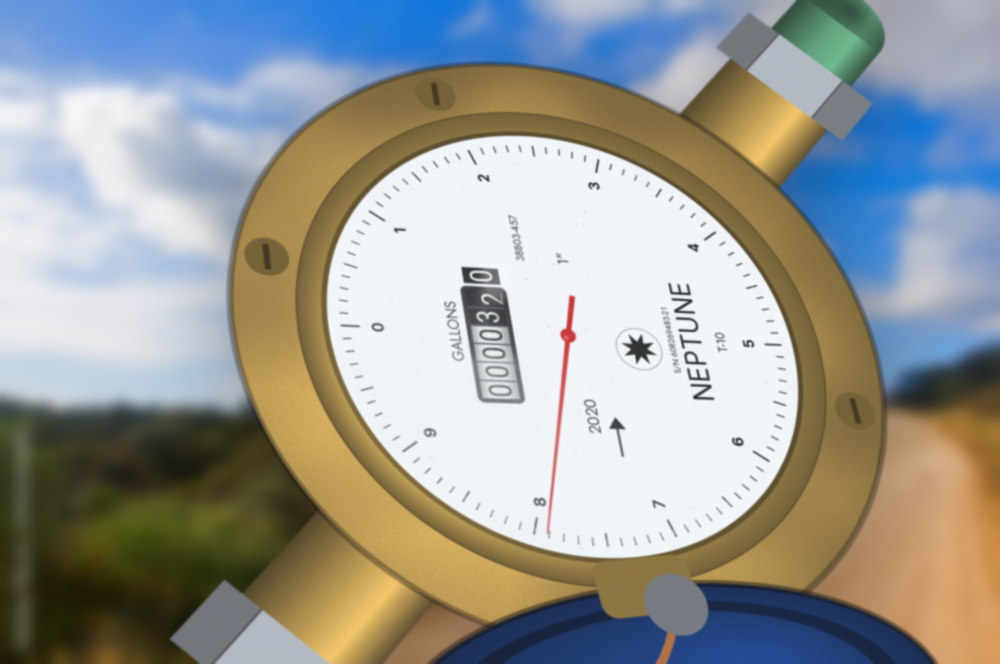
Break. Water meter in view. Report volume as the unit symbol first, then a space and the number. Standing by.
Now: gal 317.9
